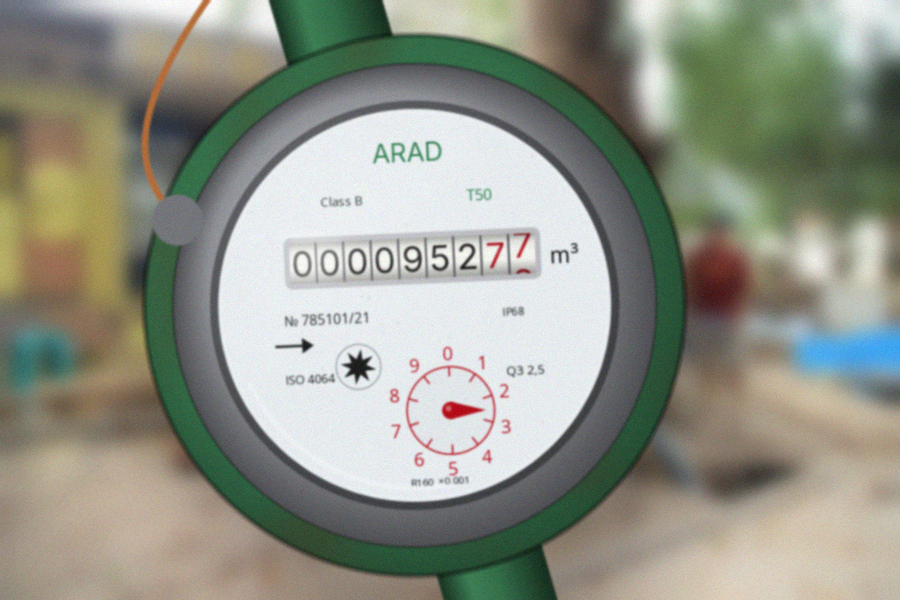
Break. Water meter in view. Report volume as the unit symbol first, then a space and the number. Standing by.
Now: m³ 952.772
